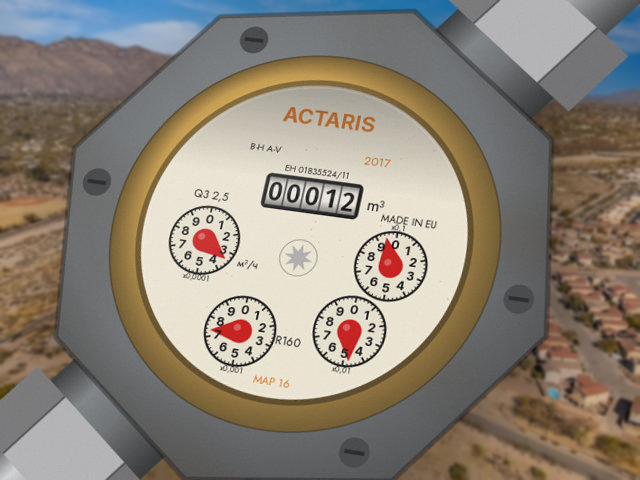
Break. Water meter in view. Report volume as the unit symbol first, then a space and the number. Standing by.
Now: m³ 11.9473
